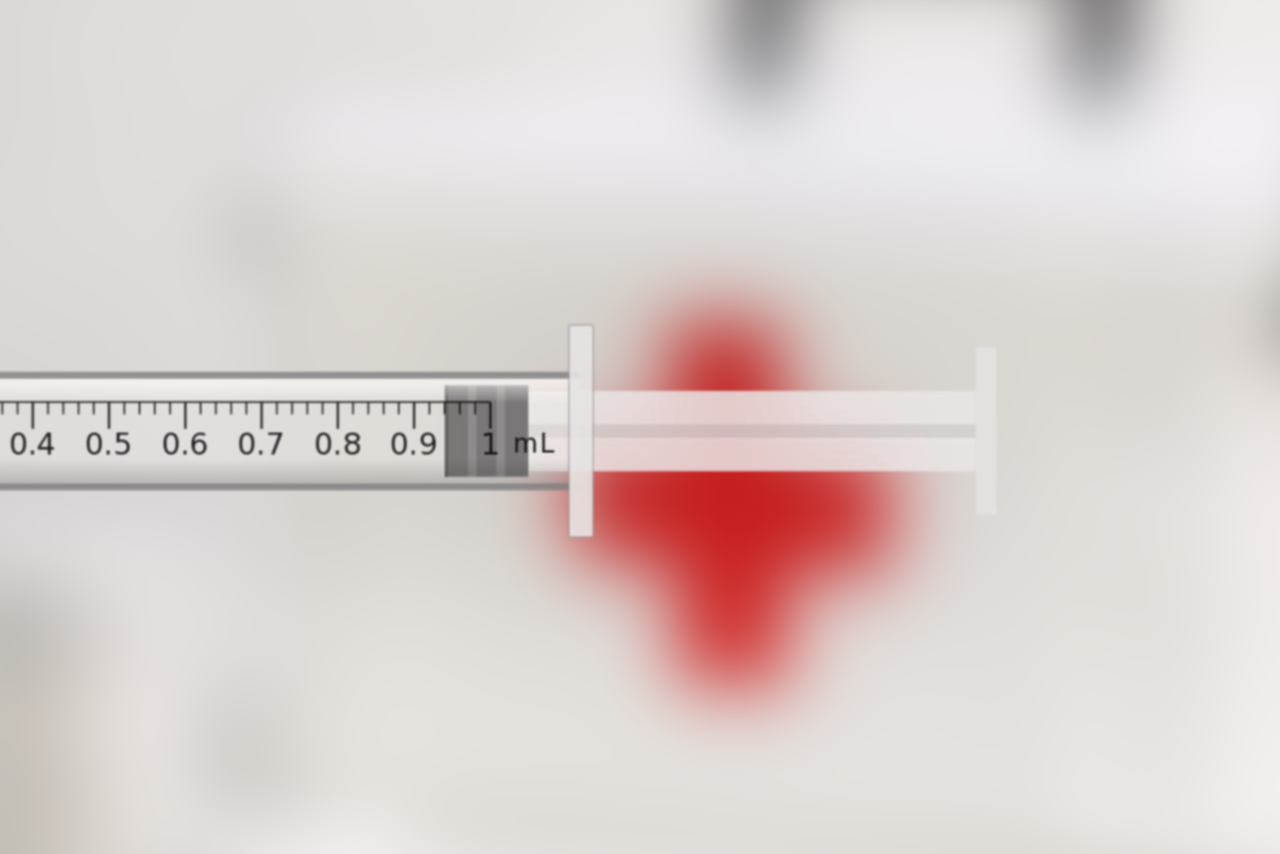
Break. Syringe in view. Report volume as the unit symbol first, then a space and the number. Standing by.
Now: mL 0.94
